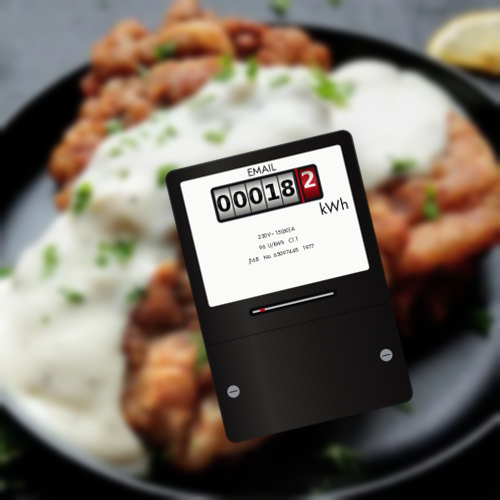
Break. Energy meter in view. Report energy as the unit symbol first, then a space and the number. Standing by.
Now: kWh 18.2
